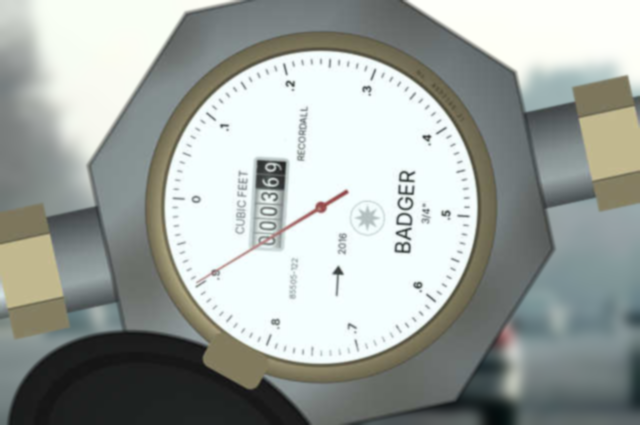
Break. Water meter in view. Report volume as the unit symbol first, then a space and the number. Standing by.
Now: ft³ 368.90
